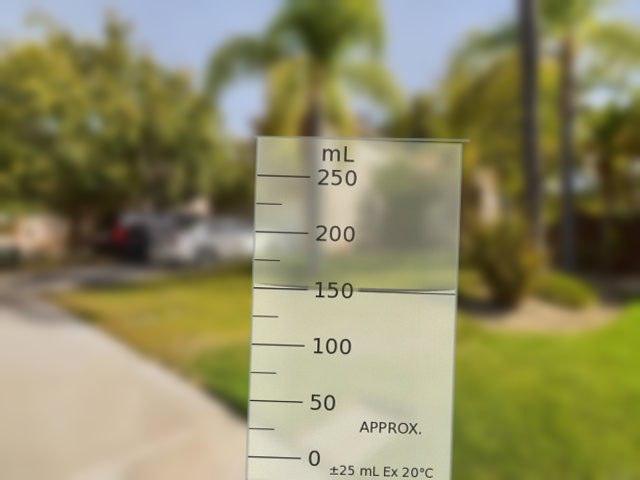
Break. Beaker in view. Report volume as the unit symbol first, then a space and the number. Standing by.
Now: mL 150
